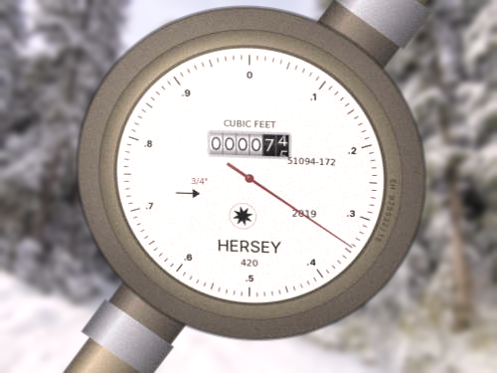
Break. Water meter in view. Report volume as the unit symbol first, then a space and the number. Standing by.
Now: ft³ 74.34
